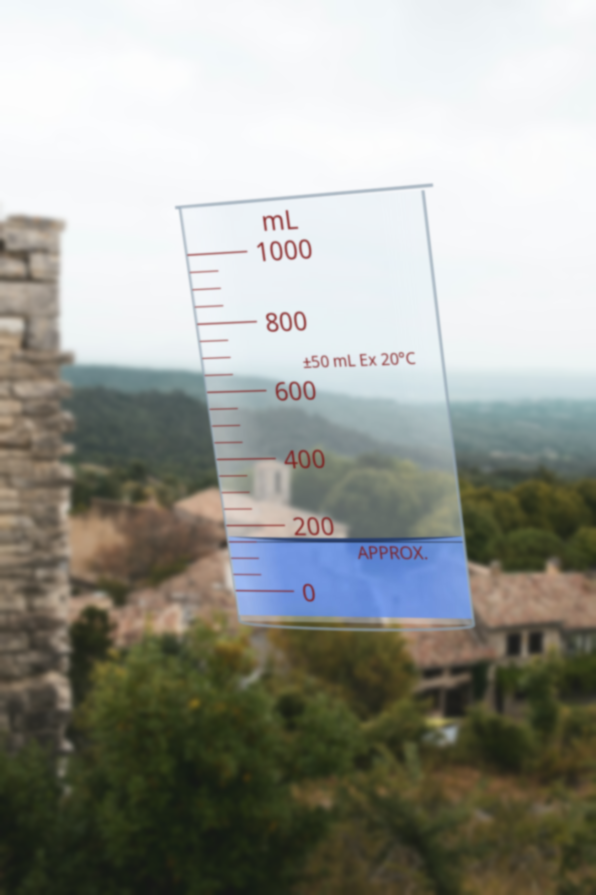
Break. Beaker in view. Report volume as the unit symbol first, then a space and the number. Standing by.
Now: mL 150
